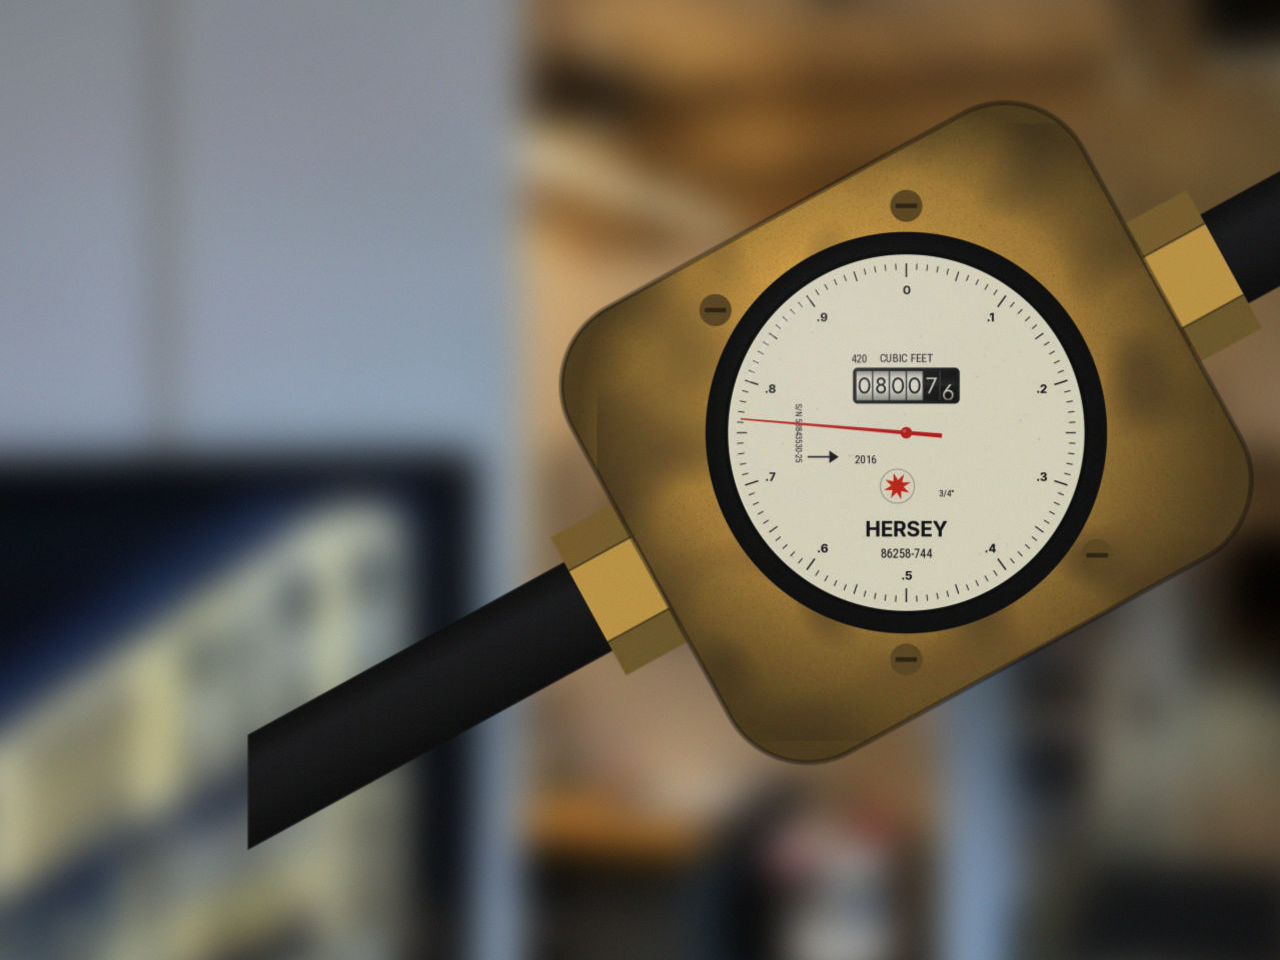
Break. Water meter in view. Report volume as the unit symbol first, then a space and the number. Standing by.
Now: ft³ 80075.76
